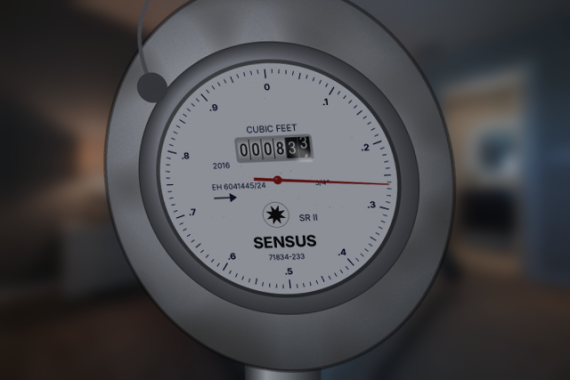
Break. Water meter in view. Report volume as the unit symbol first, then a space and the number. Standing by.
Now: ft³ 833.26
